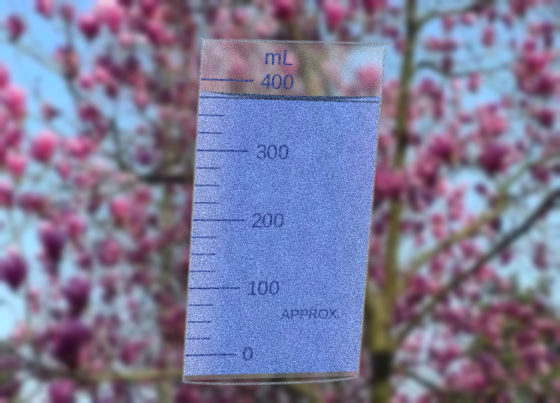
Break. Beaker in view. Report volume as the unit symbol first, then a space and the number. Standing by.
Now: mL 375
